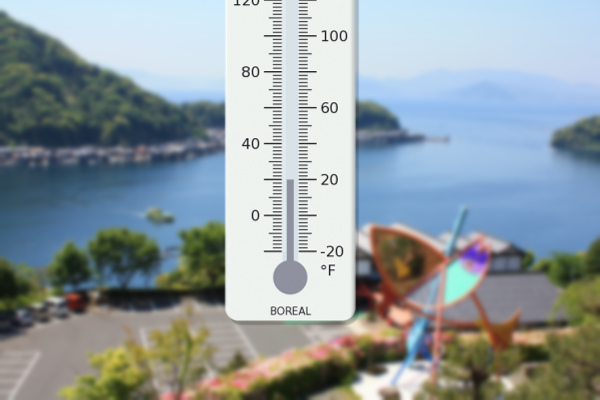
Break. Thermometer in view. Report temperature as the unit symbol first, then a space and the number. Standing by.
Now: °F 20
